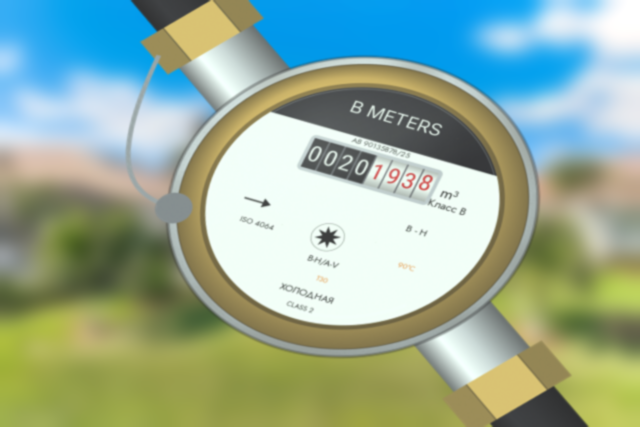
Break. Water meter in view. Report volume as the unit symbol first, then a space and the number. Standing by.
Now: m³ 20.1938
